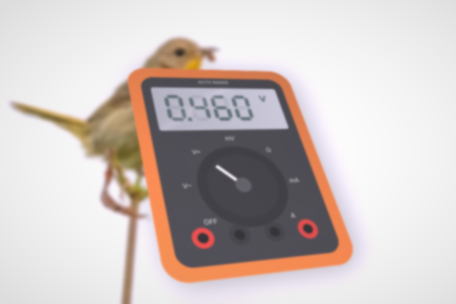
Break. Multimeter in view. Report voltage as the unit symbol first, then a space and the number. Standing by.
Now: V 0.460
